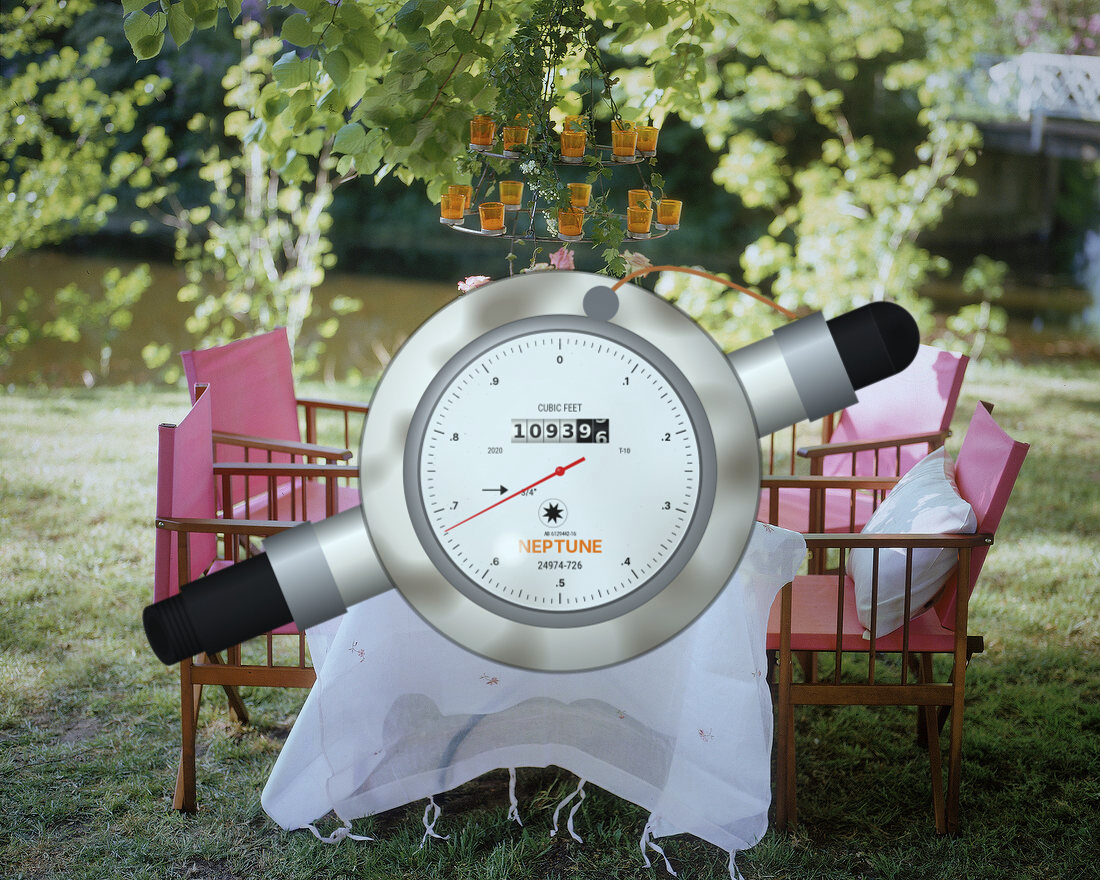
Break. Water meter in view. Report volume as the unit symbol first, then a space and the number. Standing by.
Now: ft³ 109395.67
